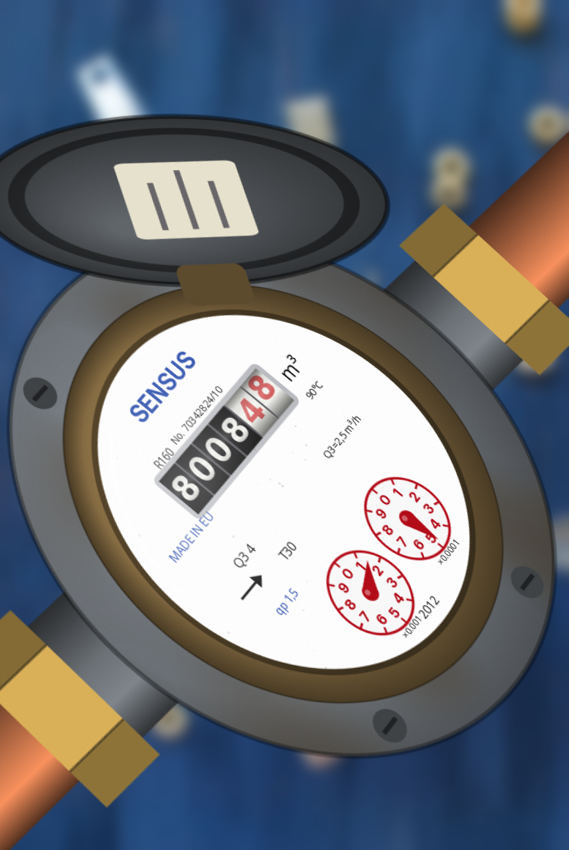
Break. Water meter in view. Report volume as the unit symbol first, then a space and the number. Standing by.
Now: m³ 8008.4814
